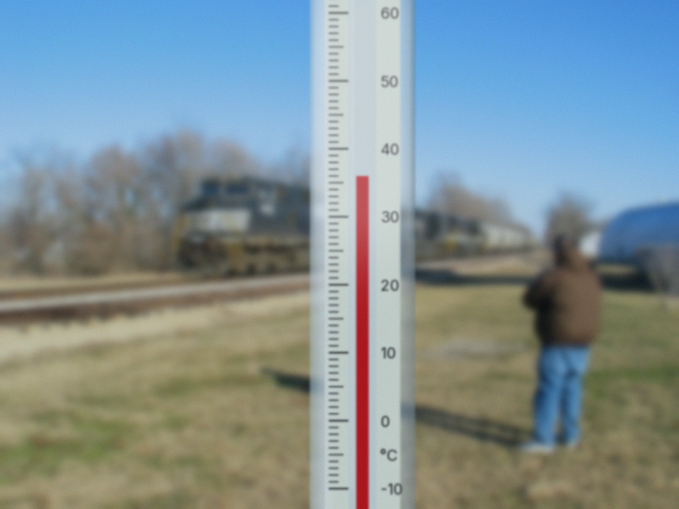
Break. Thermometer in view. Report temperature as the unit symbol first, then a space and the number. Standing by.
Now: °C 36
